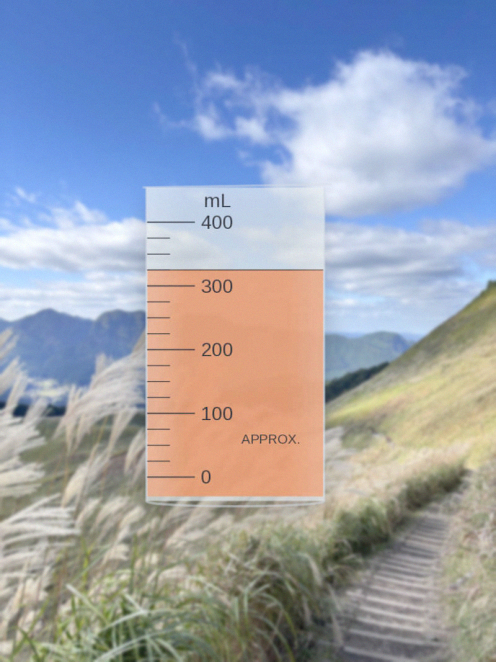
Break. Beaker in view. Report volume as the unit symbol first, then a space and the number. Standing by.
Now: mL 325
